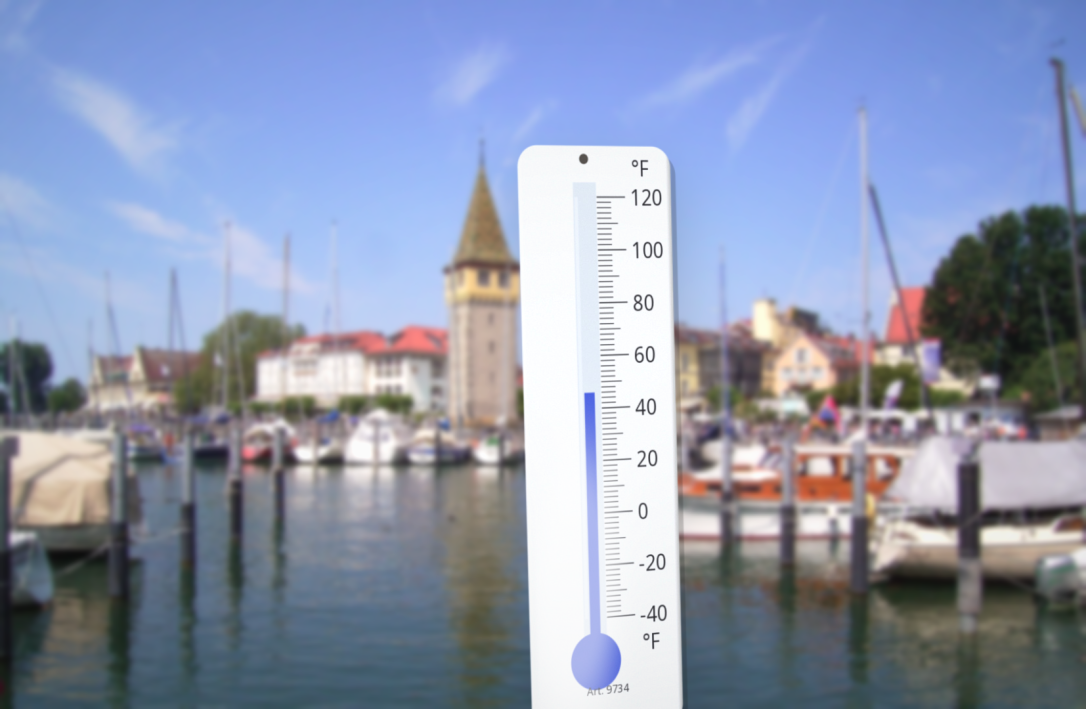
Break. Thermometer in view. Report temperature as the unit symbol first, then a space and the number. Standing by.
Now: °F 46
